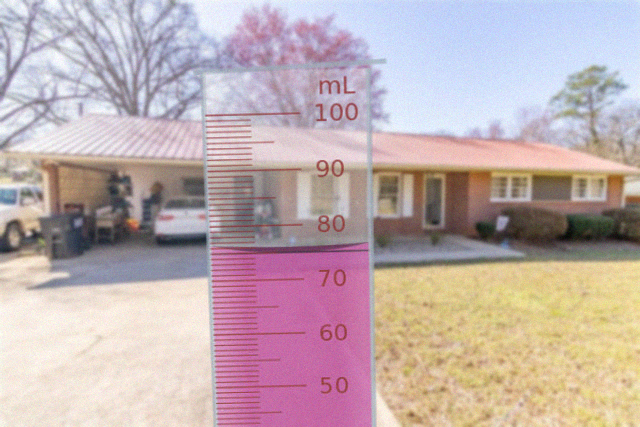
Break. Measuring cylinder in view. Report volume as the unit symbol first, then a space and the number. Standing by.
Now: mL 75
